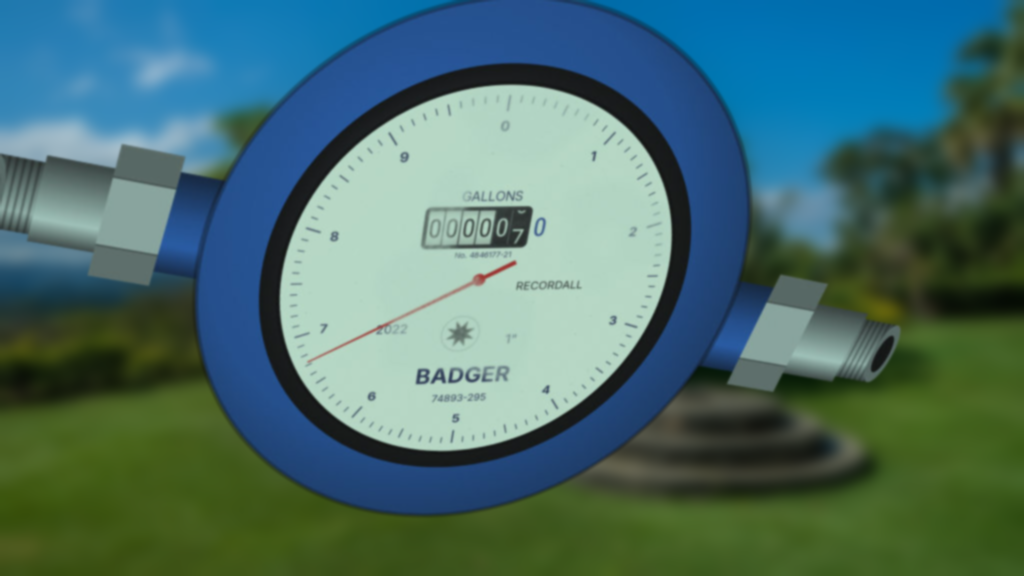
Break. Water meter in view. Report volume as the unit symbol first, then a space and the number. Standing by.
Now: gal 66.7
